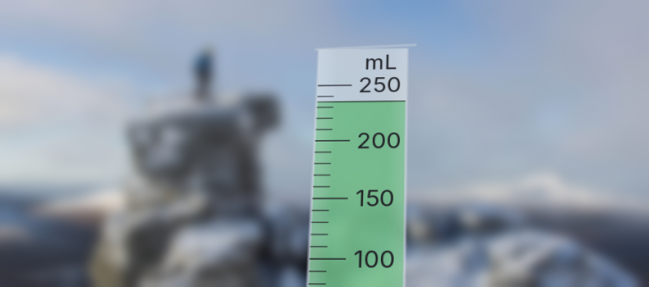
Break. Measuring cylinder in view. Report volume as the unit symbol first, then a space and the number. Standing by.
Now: mL 235
